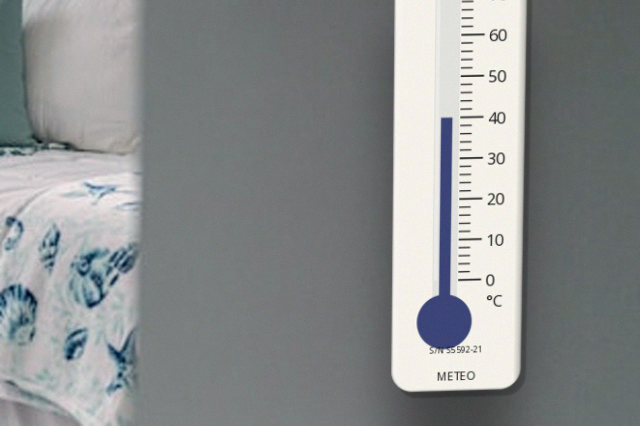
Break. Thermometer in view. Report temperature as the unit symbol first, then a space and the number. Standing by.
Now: °C 40
